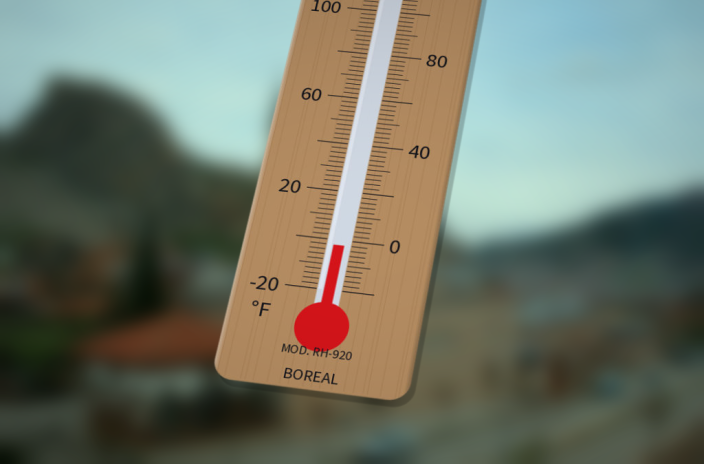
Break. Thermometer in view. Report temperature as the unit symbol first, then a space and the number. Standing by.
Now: °F -2
